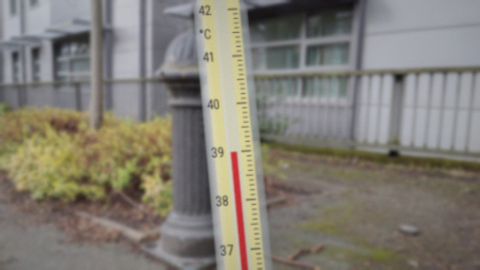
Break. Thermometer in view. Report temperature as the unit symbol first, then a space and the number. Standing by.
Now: °C 39
